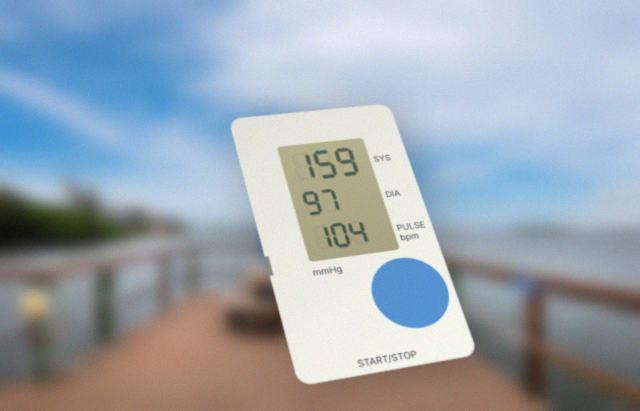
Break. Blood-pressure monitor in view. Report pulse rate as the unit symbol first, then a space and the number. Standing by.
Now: bpm 104
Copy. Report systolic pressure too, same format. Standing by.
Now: mmHg 159
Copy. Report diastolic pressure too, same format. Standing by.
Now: mmHg 97
